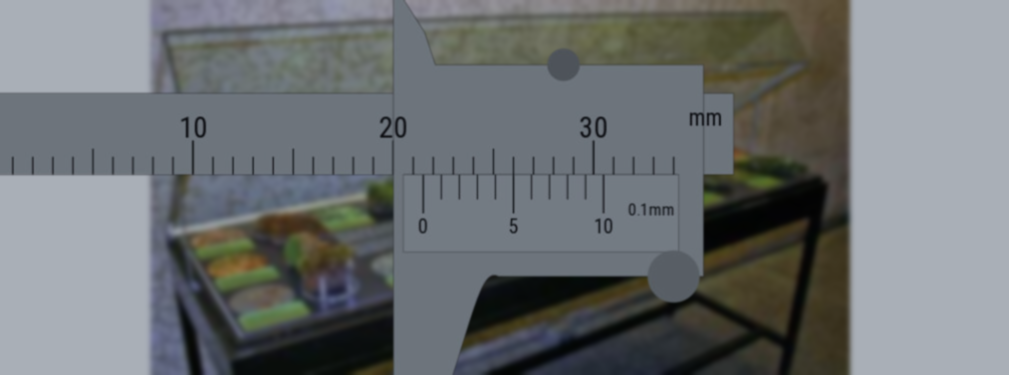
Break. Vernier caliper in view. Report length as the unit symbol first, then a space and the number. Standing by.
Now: mm 21.5
